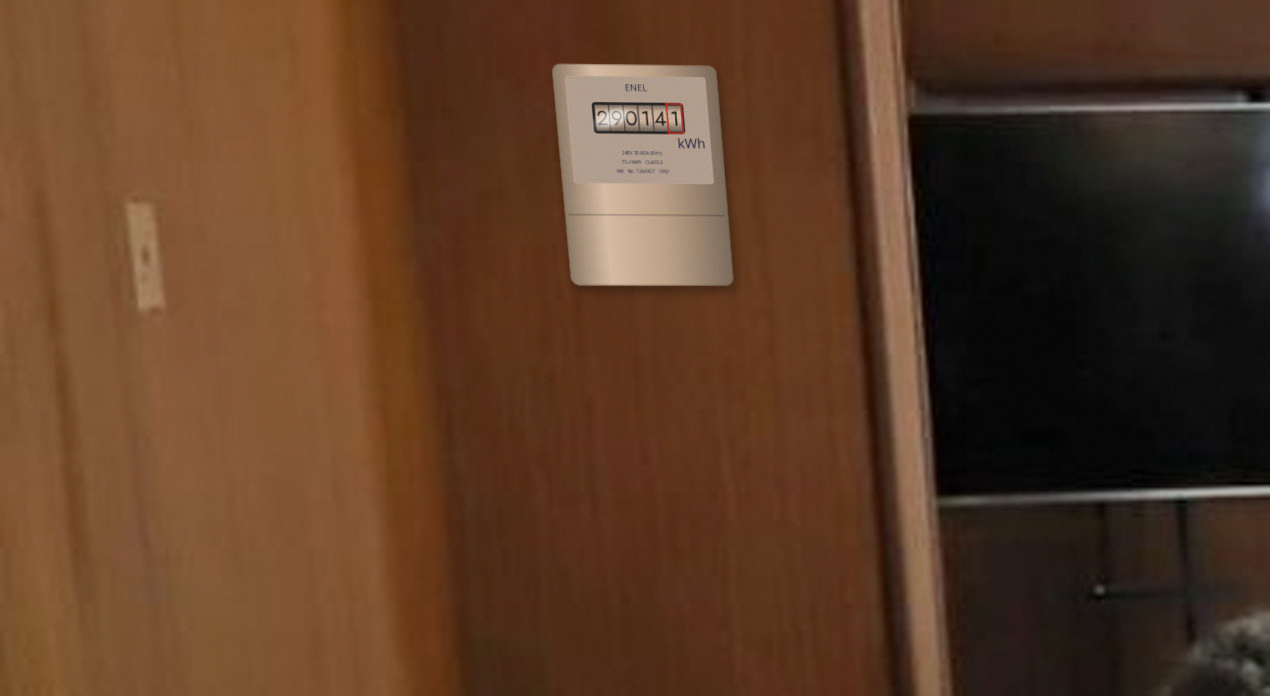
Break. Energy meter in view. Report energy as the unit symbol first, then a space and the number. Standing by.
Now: kWh 29014.1
